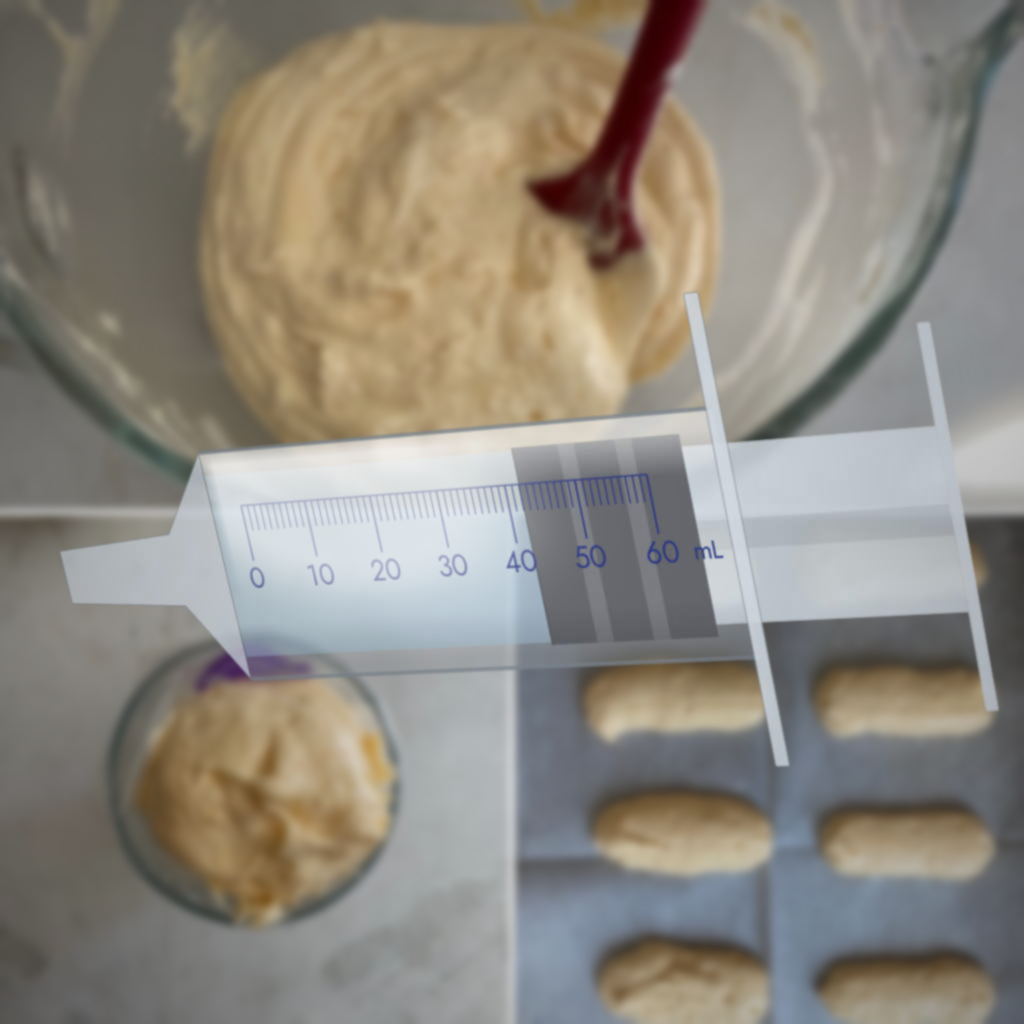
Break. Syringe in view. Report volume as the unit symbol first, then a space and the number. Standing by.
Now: mL 42
